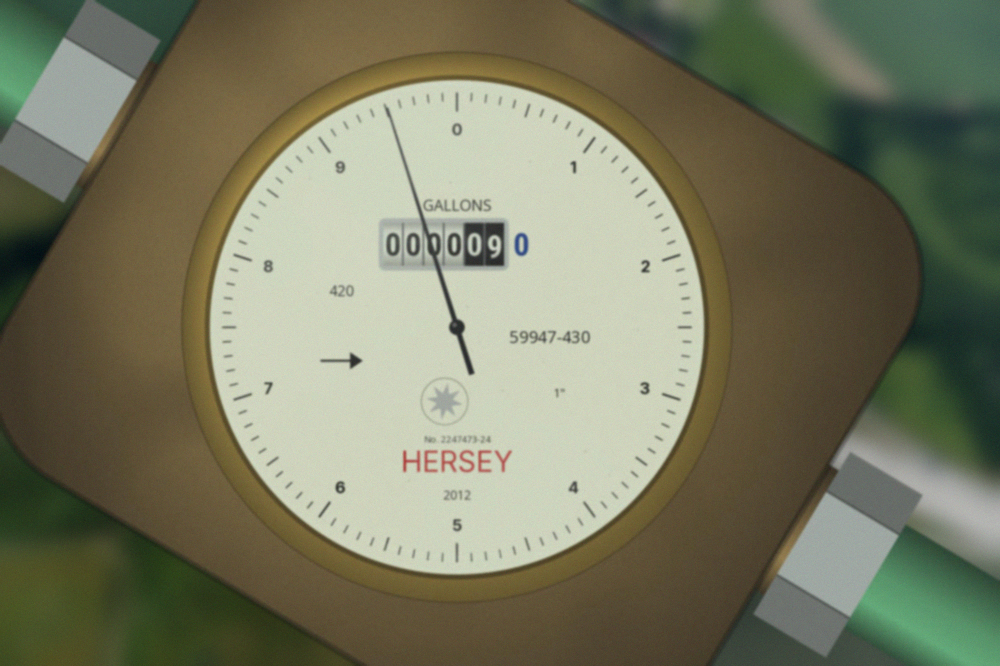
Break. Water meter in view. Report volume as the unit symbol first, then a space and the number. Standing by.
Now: gal 89.5
